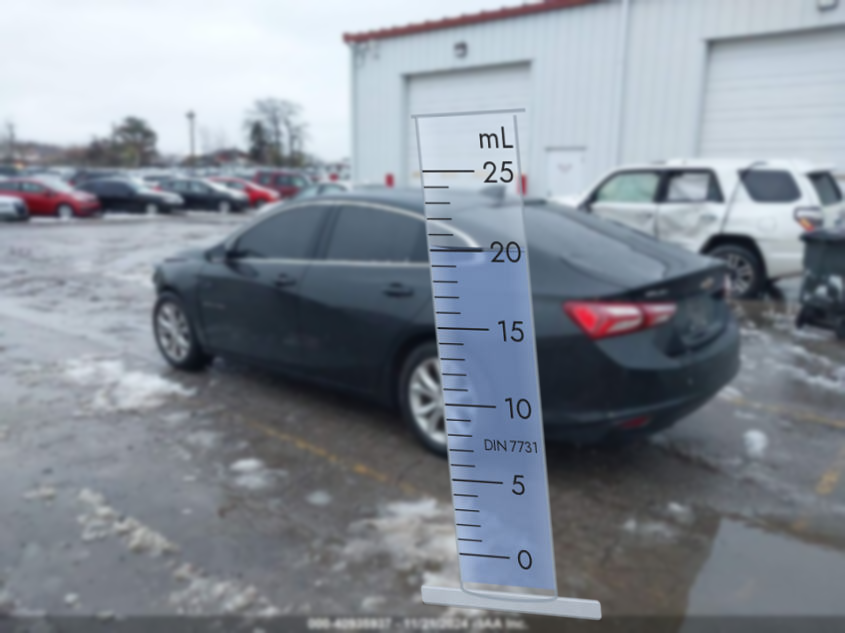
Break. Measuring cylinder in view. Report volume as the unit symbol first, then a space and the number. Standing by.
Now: mL 20
